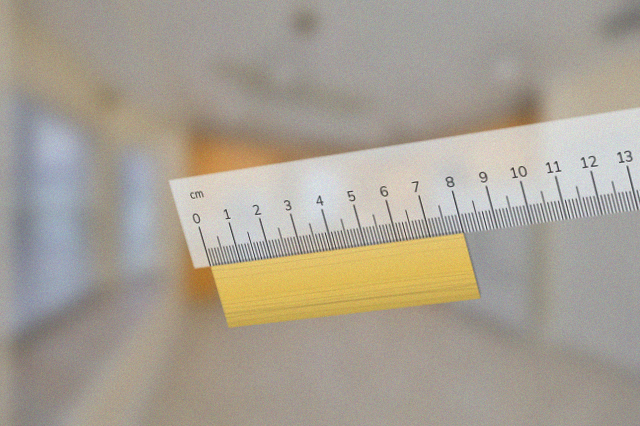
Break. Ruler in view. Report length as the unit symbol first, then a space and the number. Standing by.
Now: cm 8
